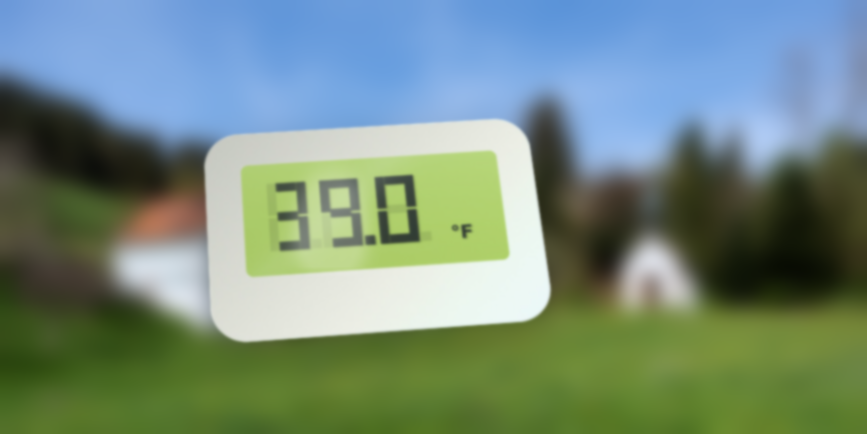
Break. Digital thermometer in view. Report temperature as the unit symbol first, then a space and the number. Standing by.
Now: °F 39.0
